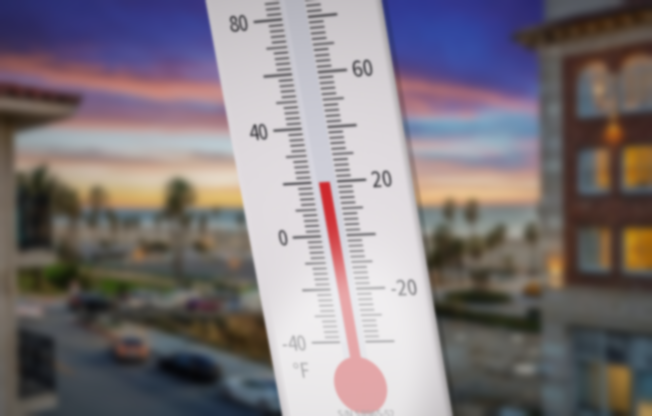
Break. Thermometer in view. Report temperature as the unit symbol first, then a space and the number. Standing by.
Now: °F 20
